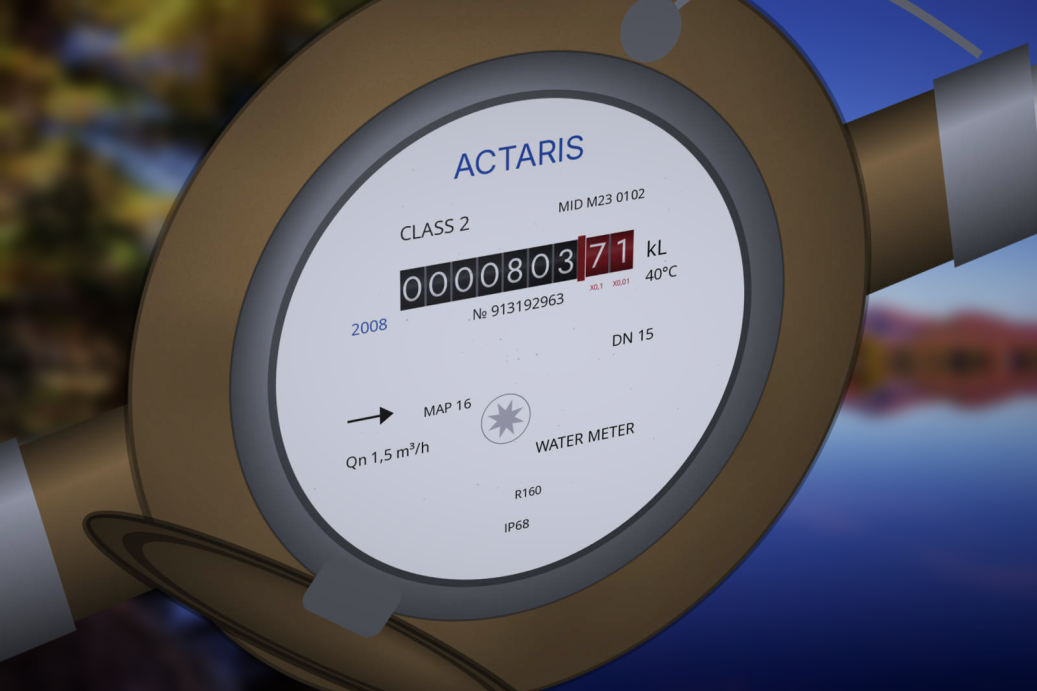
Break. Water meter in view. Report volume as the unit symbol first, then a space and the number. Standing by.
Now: kL 803.71
